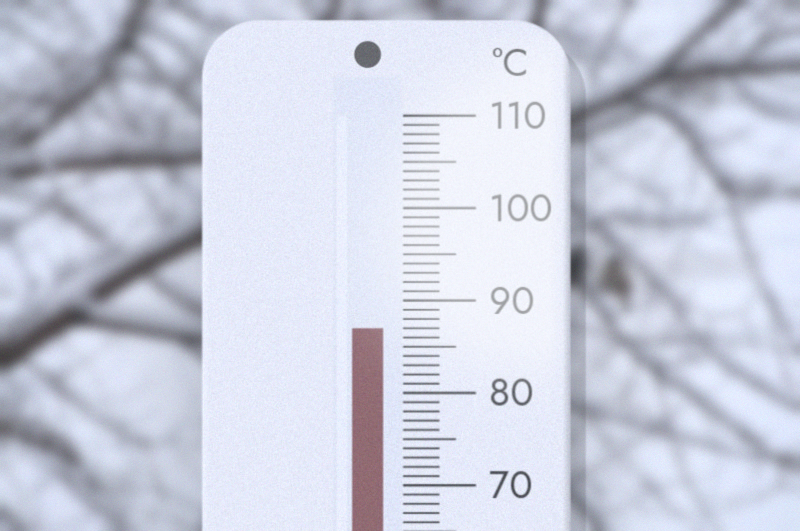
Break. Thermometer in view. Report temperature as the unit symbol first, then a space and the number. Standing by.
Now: °C 87
